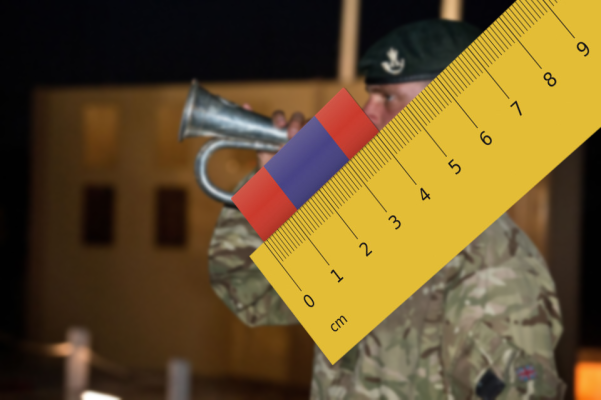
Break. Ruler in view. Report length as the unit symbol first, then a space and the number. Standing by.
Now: cm 4.1
